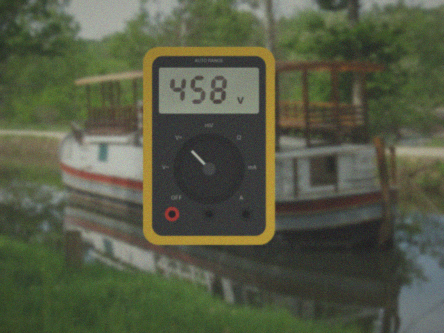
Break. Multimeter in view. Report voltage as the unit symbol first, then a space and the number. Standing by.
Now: V 458
